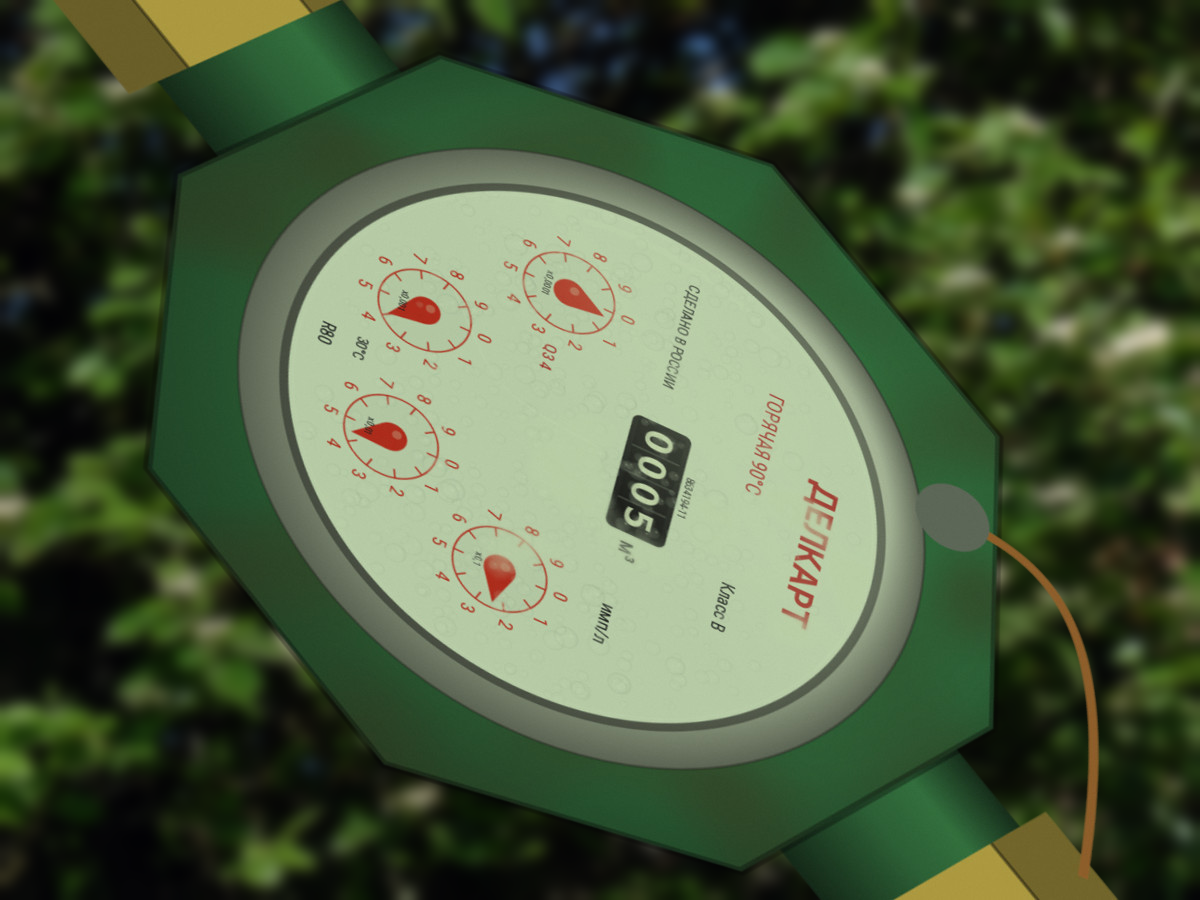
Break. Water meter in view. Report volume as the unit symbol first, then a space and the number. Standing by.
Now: m³ 5.2440
